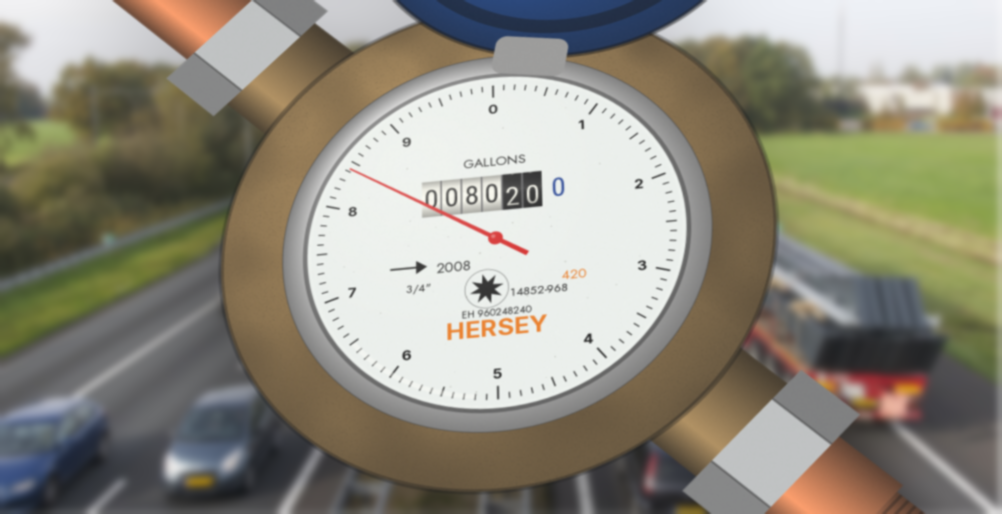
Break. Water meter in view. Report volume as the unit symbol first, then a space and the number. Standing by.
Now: gal 80198.4
